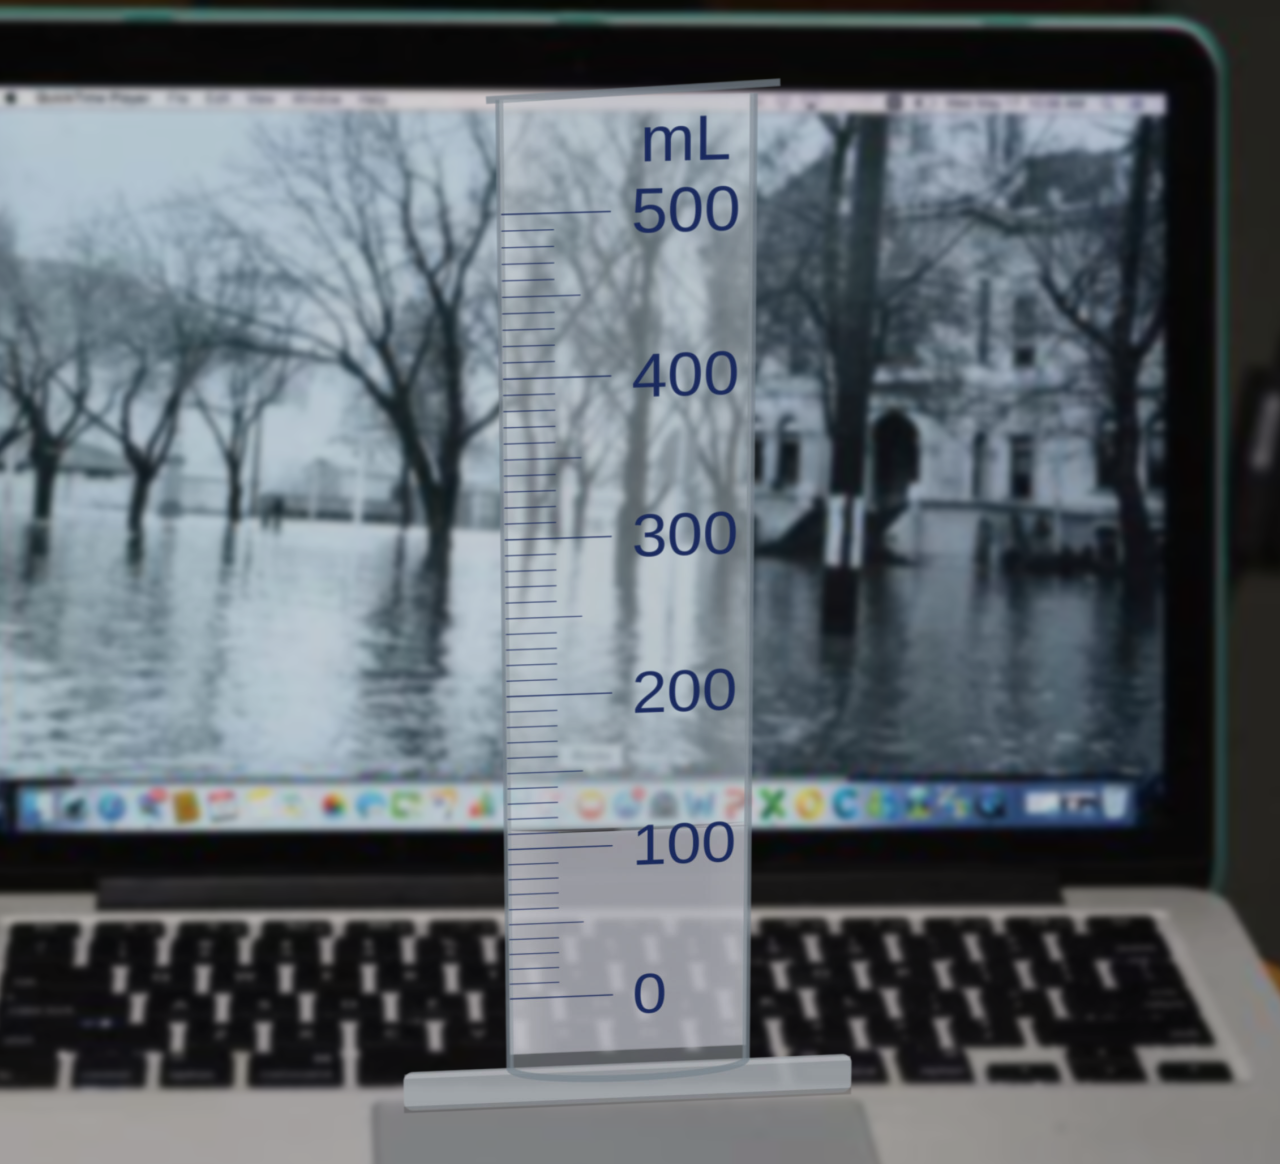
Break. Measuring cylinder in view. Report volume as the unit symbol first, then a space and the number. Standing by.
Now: mL 110
